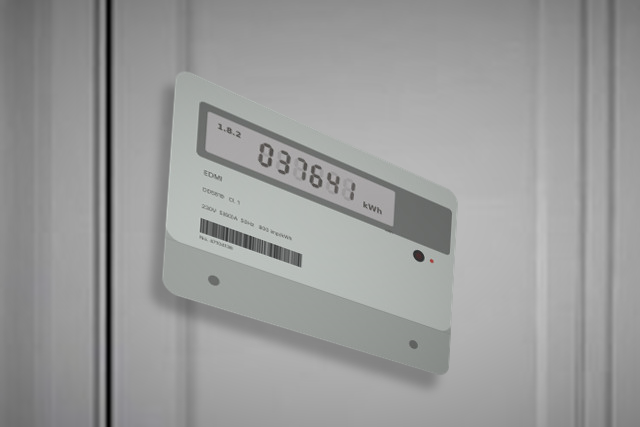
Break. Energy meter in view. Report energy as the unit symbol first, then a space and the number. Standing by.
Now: kWh 37641
